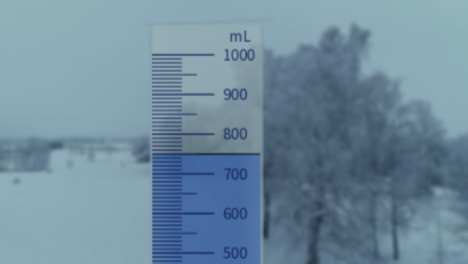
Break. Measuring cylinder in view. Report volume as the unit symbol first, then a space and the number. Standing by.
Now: mL 750
